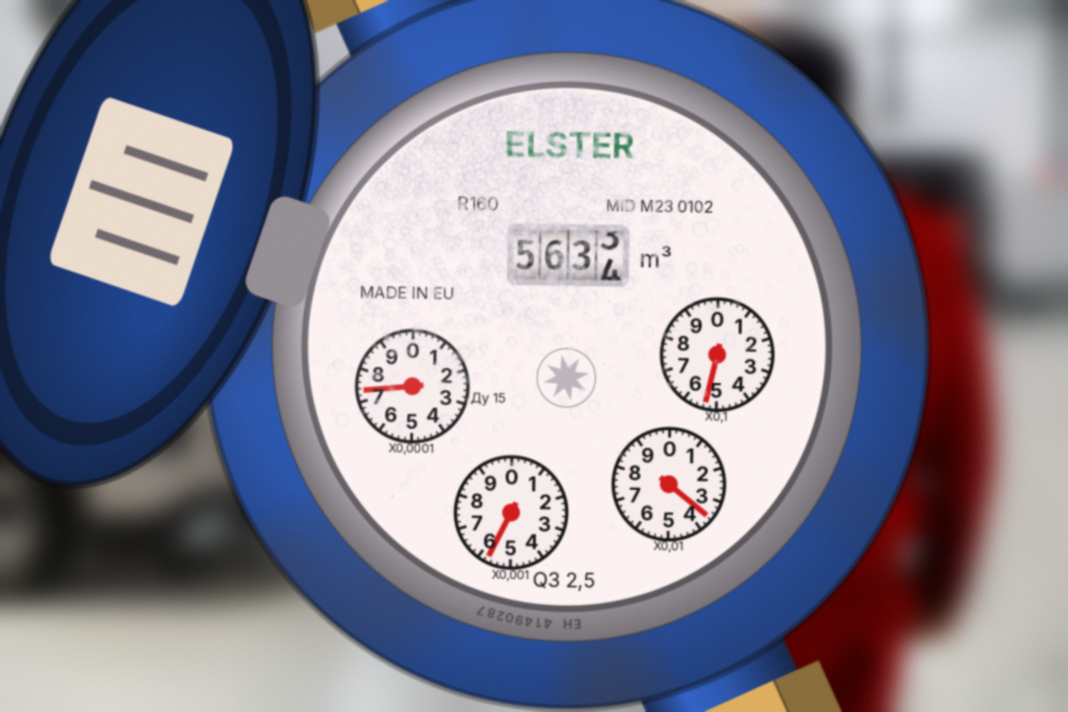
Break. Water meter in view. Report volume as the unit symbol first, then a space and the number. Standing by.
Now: m³ 5633.5357
